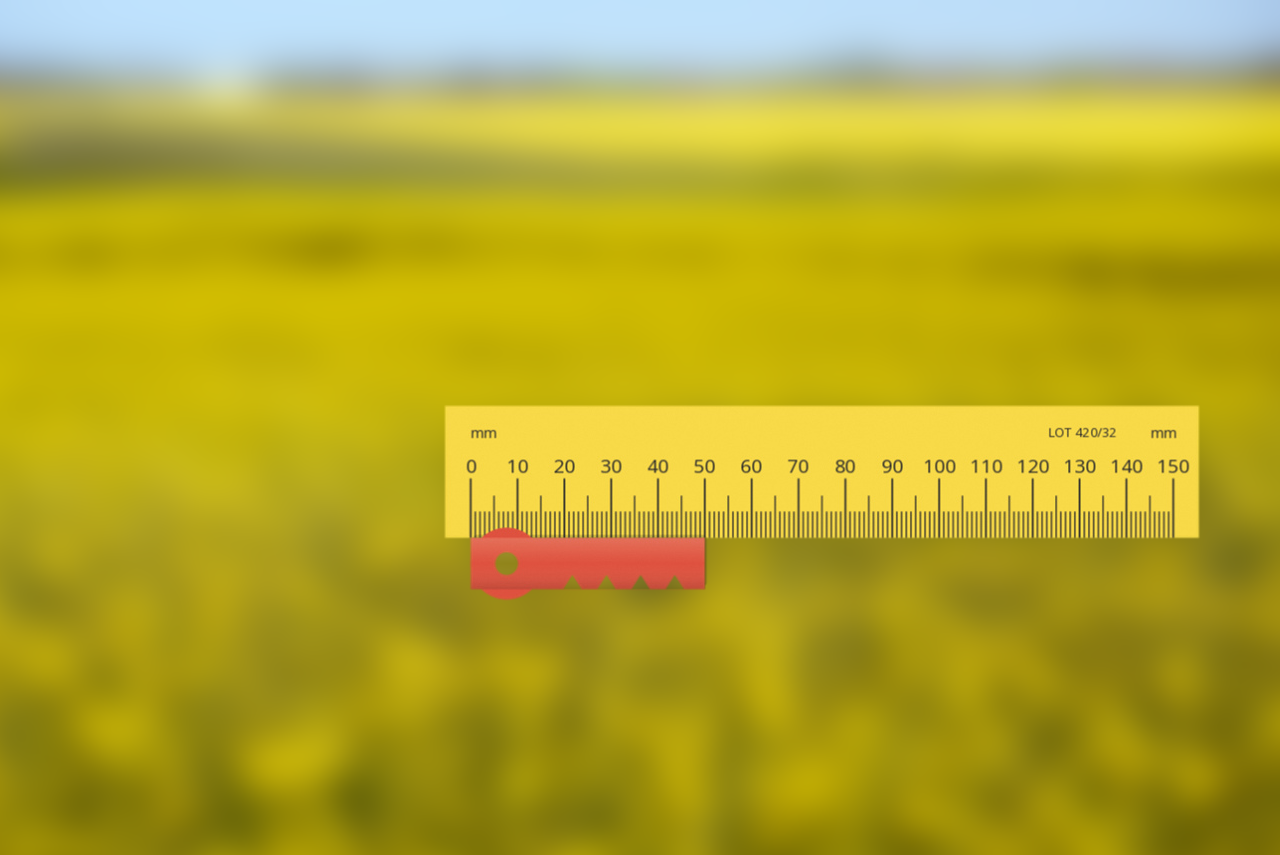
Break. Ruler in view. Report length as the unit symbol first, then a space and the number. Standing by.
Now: mm 50
